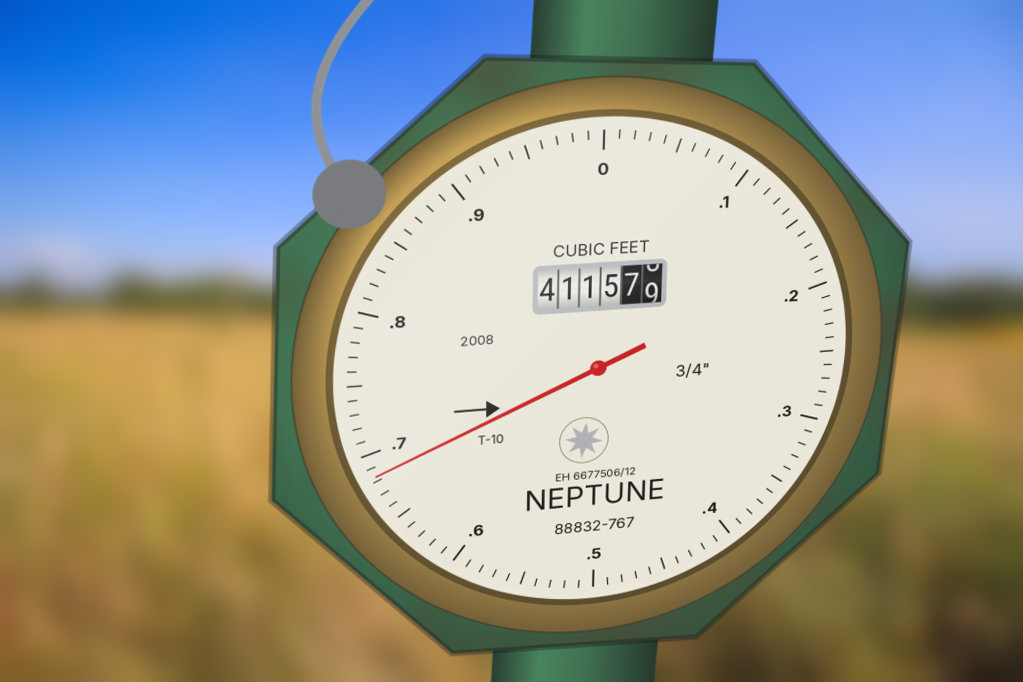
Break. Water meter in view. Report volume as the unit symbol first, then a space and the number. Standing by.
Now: ft³ 411578.68
